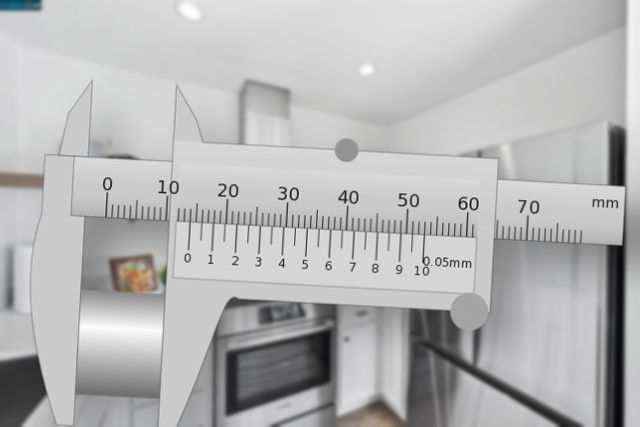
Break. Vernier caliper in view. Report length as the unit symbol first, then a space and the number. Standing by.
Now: mm 14.0
